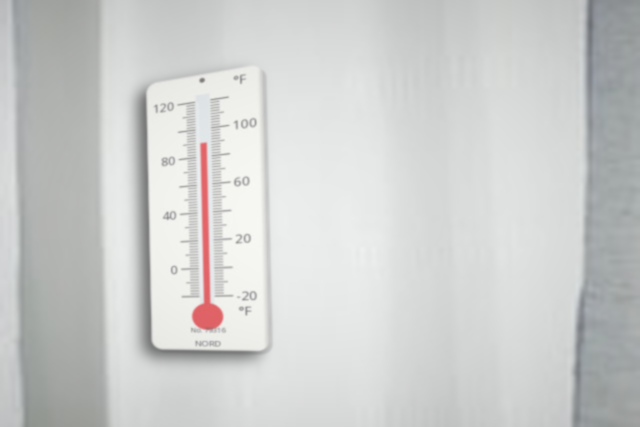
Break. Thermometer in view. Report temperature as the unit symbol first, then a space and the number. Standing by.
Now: °F 90
